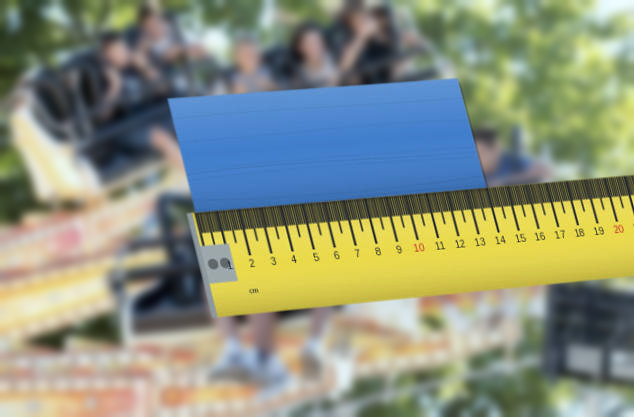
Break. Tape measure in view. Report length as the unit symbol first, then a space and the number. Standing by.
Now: cm 14
